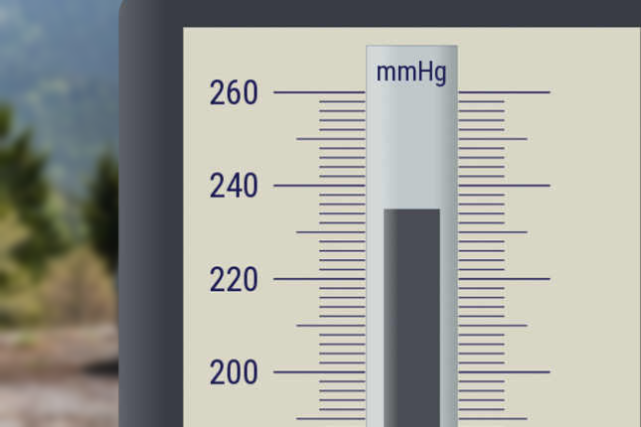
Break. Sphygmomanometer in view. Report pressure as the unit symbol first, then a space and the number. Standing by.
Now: mmHg 235
